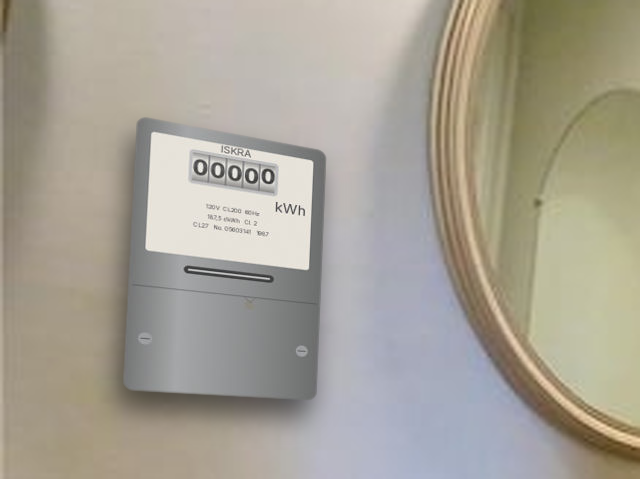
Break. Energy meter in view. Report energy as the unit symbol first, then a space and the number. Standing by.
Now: kWh 0
